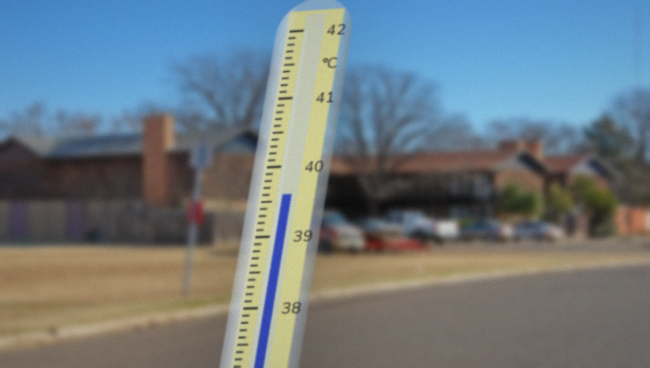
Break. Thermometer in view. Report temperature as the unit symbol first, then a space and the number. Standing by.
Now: °C 39.6
